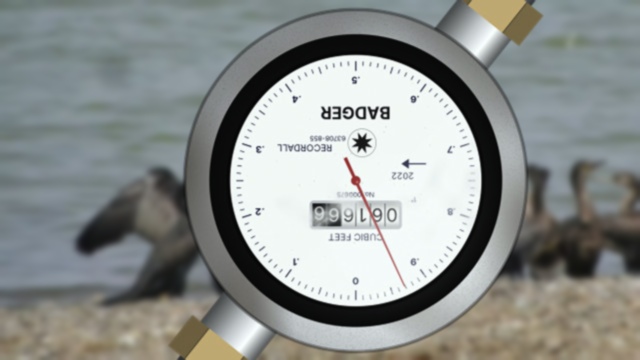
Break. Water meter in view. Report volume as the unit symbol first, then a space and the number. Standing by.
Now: ft³ 61665.93
